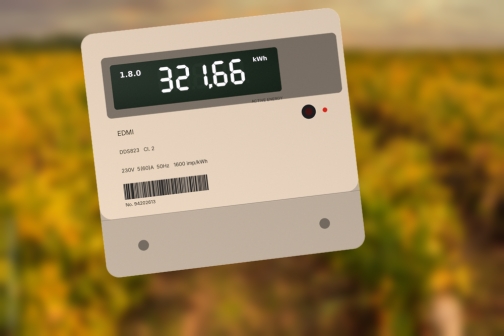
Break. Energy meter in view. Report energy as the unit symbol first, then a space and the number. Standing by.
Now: kWh 321.66
